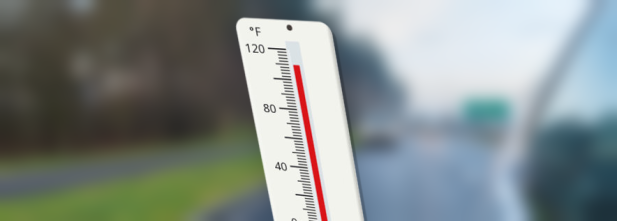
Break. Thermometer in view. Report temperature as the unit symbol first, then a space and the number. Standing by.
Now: °F 110
